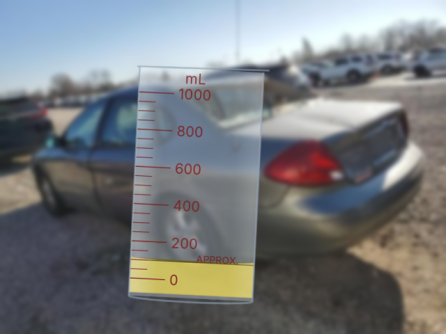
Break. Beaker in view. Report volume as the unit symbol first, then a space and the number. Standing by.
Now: mL 100
